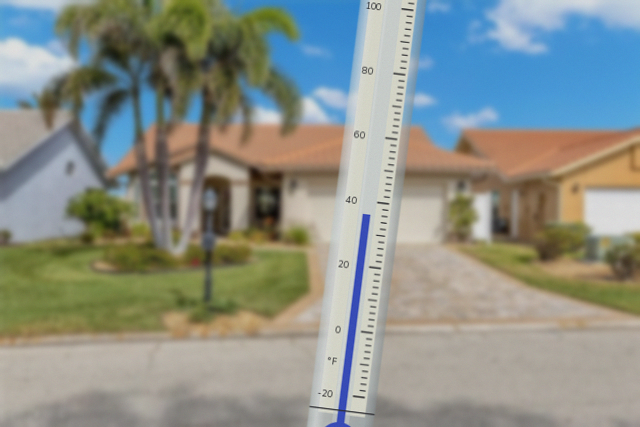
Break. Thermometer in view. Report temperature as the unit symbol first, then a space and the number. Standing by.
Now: °F 36
